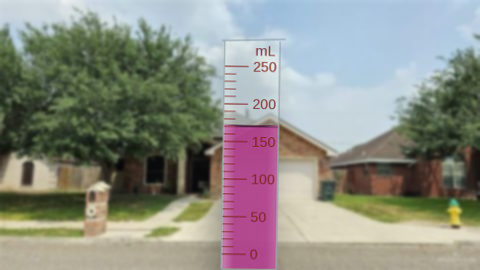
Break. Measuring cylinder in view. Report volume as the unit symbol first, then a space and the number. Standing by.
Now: mL 170
